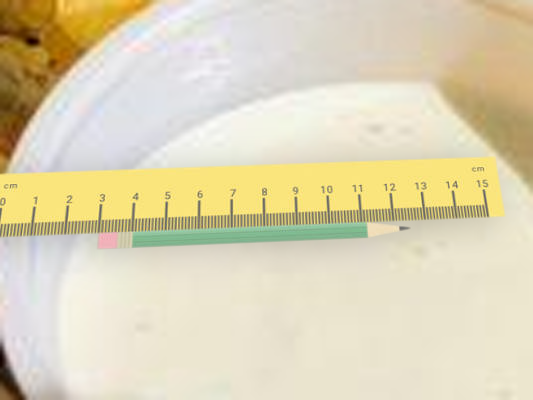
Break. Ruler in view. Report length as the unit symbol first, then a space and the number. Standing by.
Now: cm 9.5
